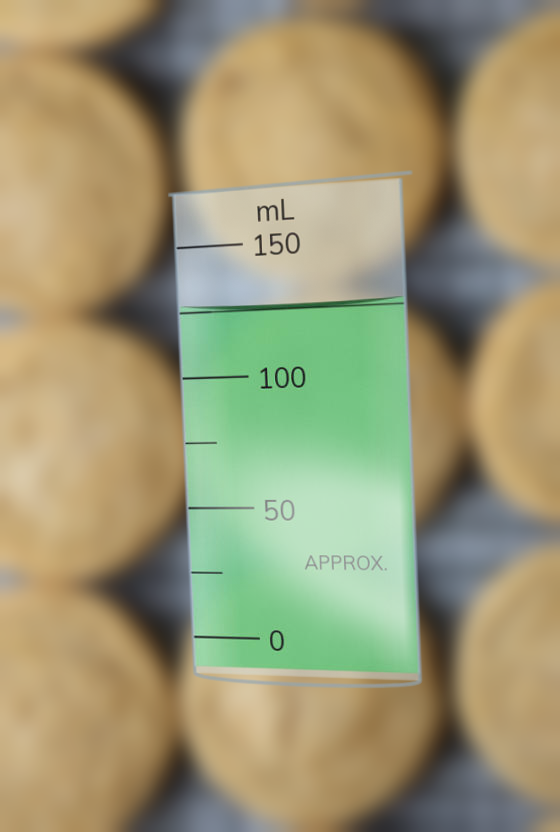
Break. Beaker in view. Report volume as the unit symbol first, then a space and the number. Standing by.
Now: mL 125
